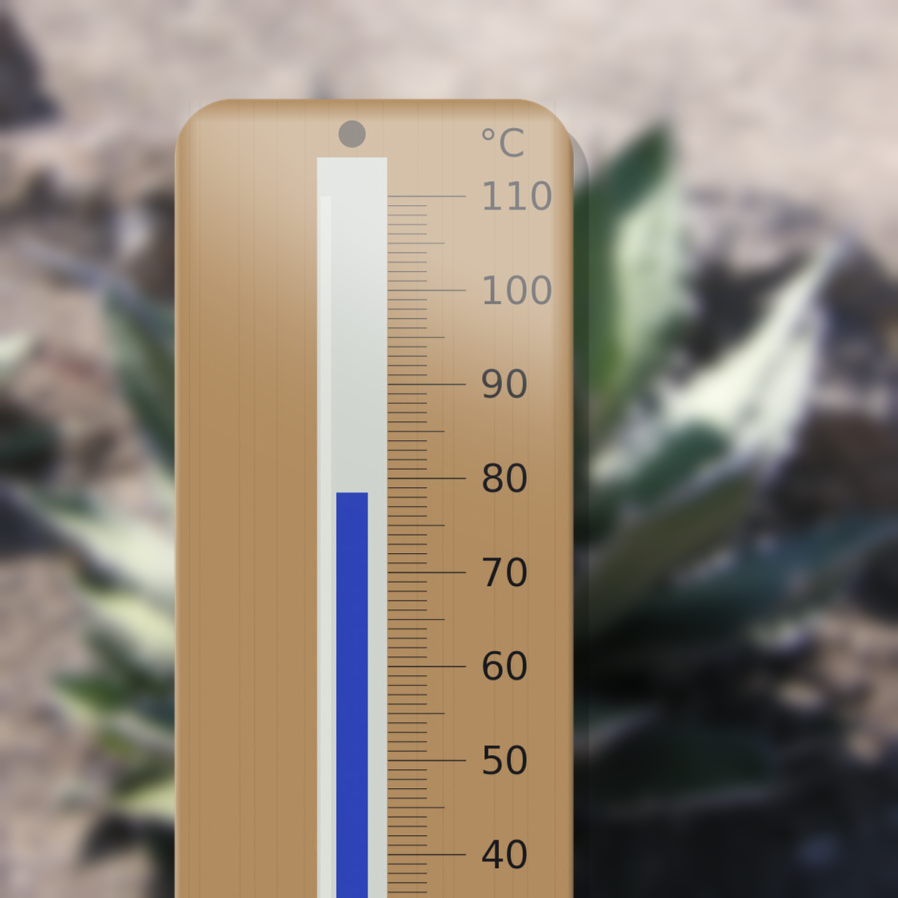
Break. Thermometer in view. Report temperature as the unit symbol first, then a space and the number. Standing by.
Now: °C 78.5
